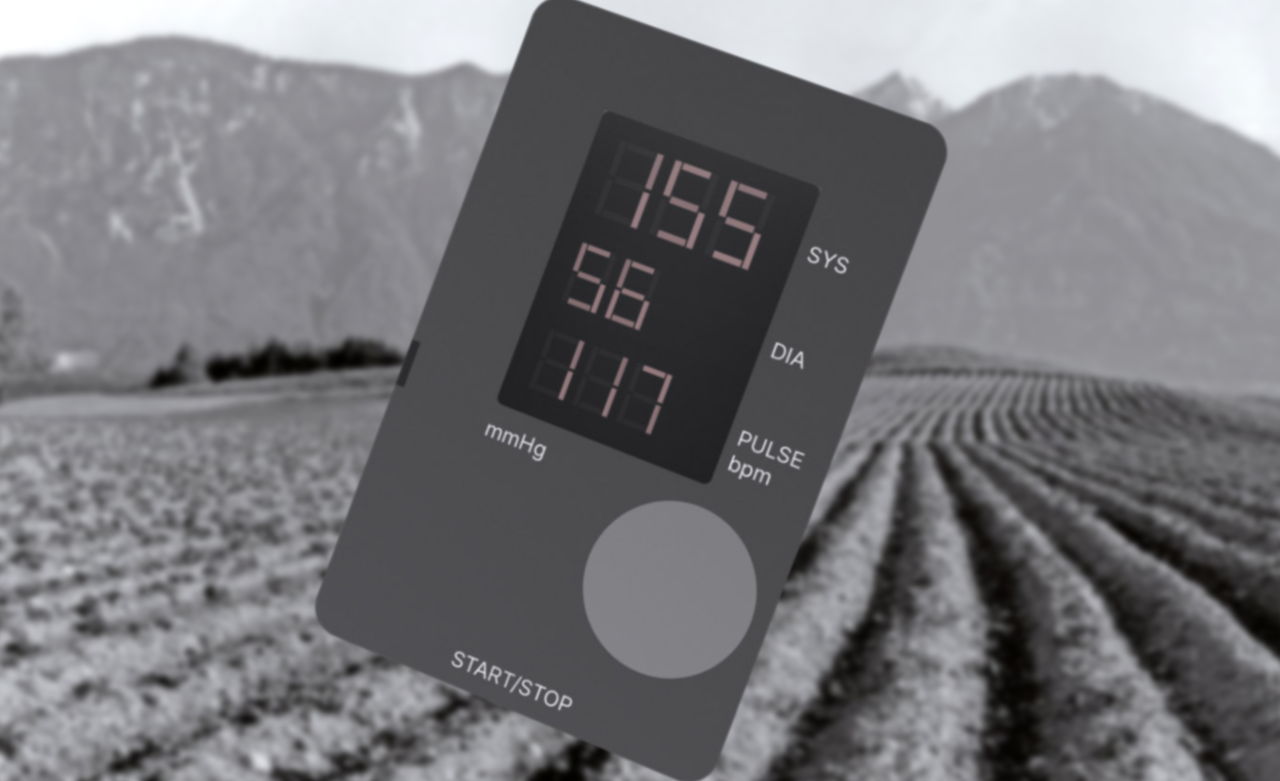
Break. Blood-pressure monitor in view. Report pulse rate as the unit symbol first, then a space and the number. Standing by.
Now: bpm 117
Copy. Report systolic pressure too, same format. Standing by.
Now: mmHg 155
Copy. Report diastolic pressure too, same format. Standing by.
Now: mmHg 56
